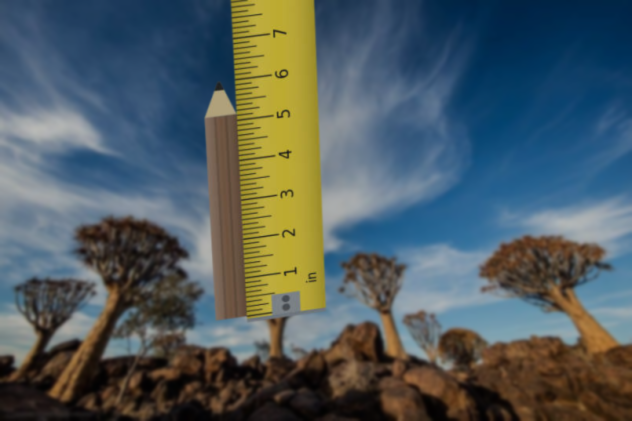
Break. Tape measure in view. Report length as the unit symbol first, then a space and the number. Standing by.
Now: in 6
